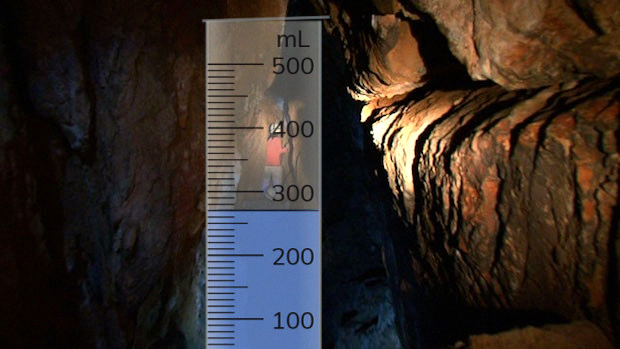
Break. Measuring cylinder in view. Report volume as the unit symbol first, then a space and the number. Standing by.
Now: mL 270
